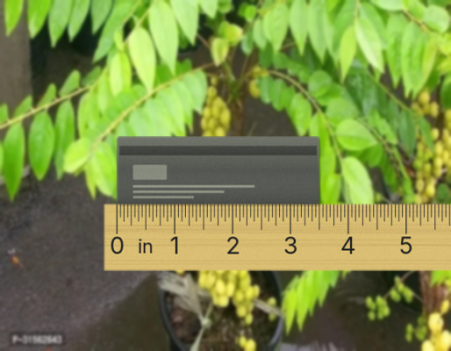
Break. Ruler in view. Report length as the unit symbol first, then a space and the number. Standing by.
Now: in 3.5
